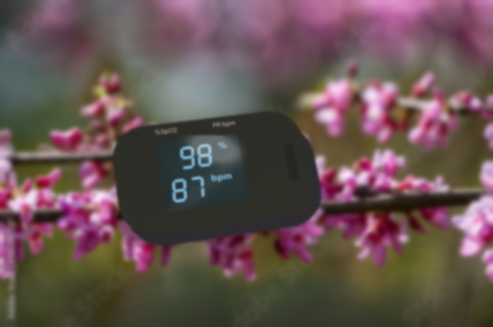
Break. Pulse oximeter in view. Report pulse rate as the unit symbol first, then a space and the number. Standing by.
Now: bpm 87
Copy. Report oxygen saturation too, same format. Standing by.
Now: % 98
